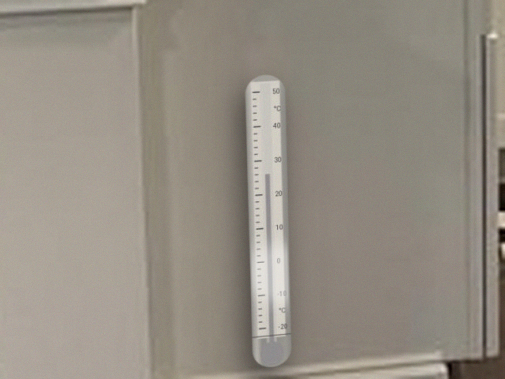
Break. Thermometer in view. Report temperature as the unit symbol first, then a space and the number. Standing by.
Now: °C 26
